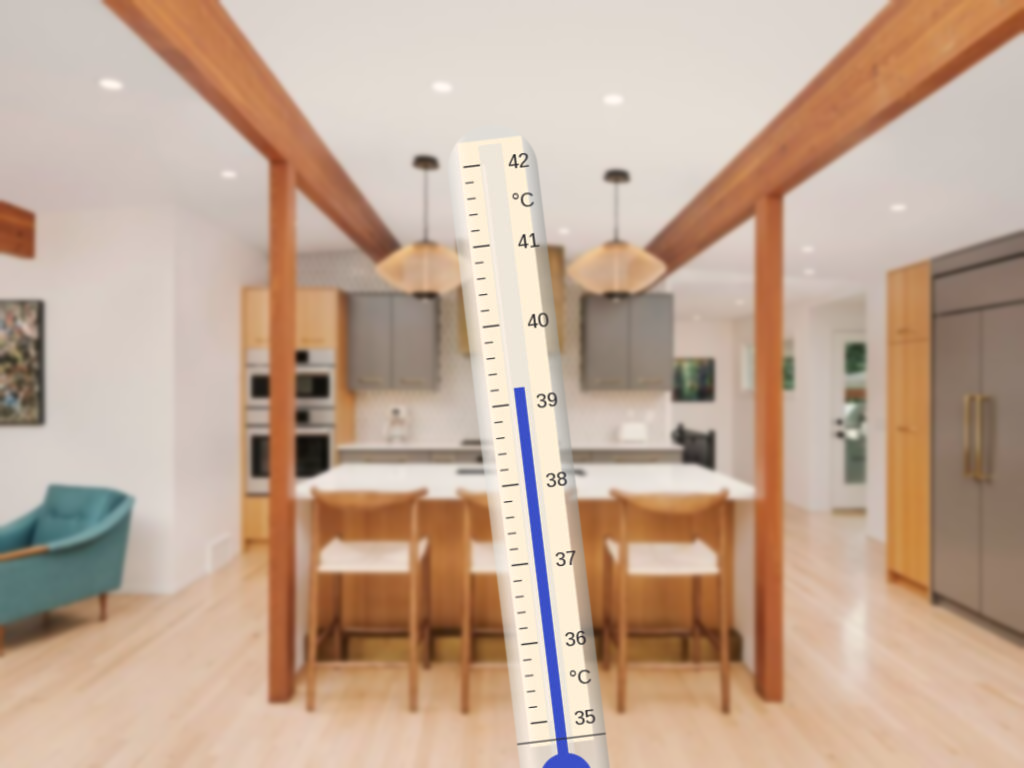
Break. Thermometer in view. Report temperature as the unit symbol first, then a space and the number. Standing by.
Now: °C 39.2
